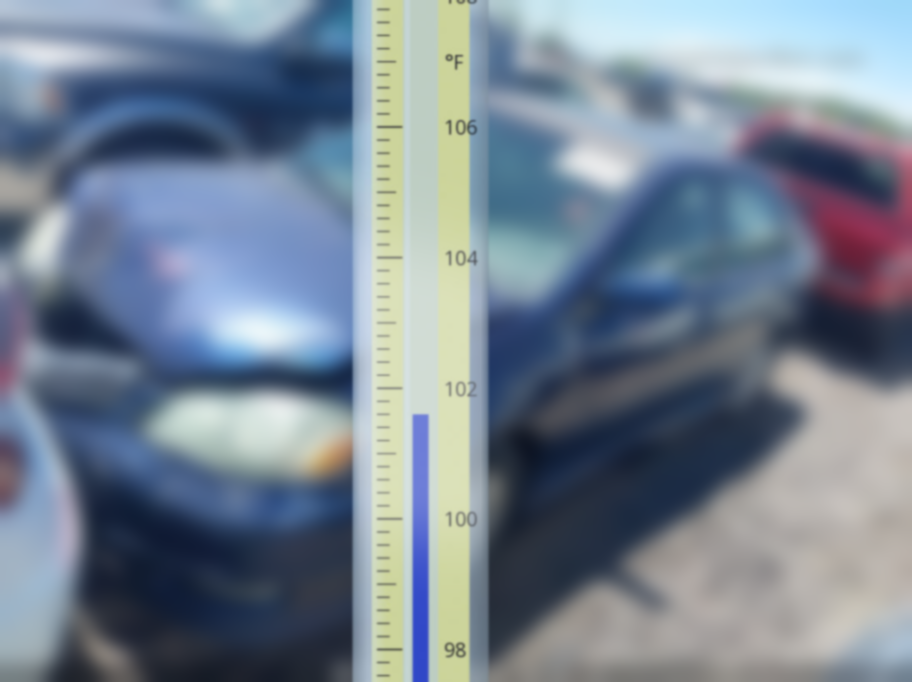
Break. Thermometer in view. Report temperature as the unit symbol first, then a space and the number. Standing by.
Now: °F 101.6
